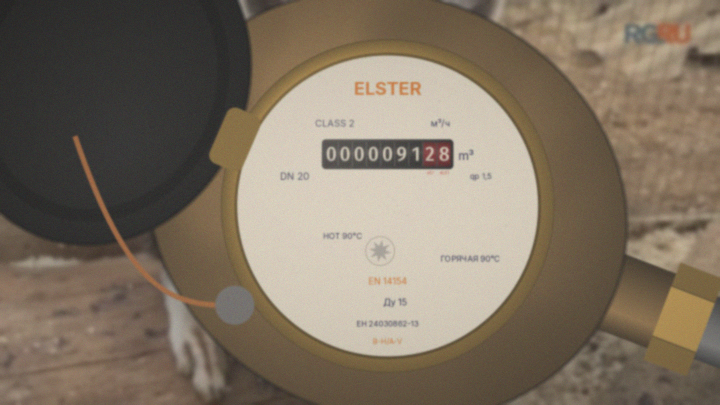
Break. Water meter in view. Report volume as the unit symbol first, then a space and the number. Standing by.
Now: m³ 91.28
